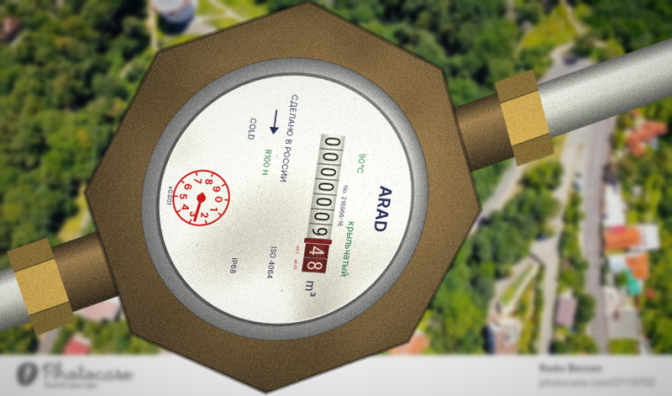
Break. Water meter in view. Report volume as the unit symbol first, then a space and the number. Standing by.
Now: m³ 9.482
